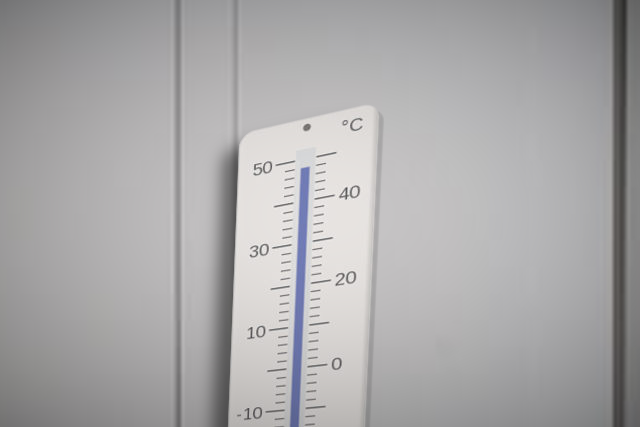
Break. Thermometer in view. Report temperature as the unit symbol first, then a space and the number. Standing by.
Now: °C 48
